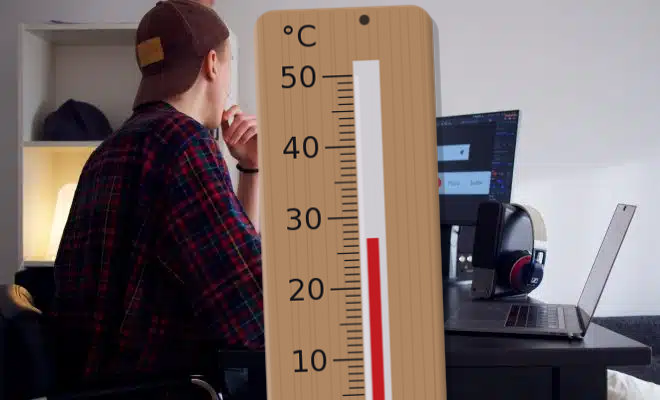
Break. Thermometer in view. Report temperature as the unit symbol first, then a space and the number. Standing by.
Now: °C 27
